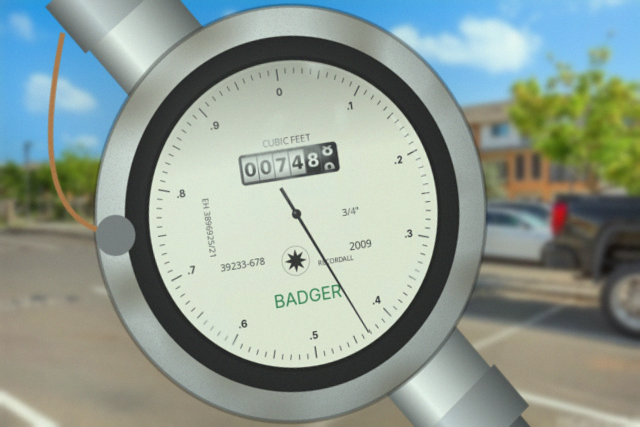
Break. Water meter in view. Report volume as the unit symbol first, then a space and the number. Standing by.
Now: ft³ 7488.43
